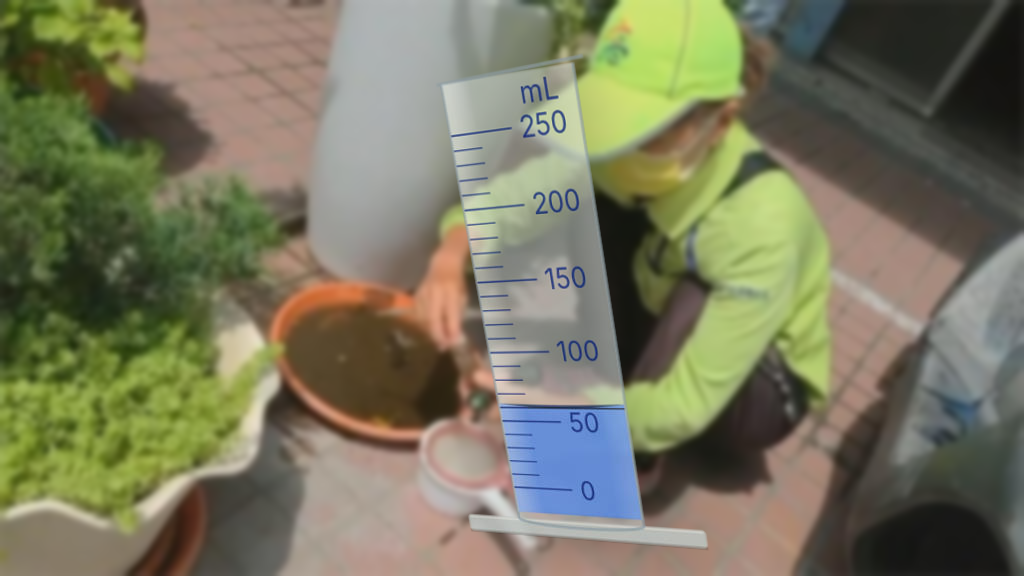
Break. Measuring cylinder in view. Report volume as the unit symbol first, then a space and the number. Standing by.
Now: mL 60
